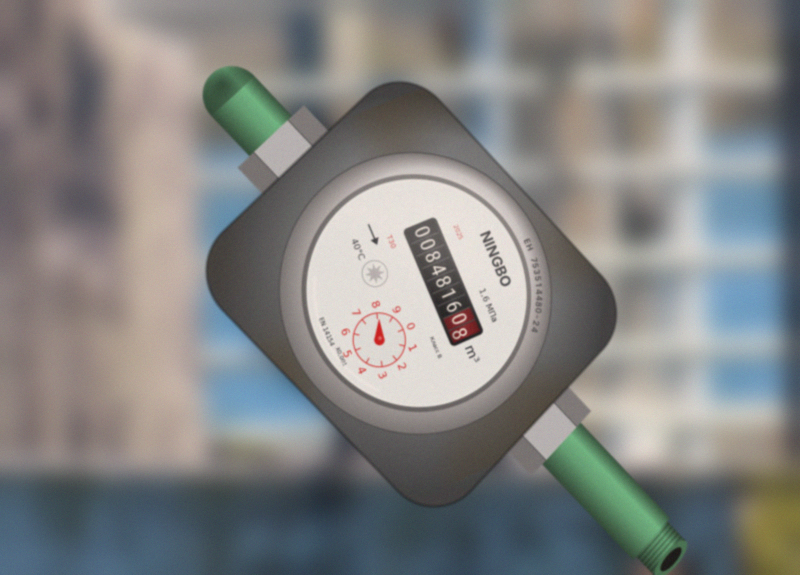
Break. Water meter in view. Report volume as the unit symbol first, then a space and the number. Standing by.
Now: m³ 84816.078
